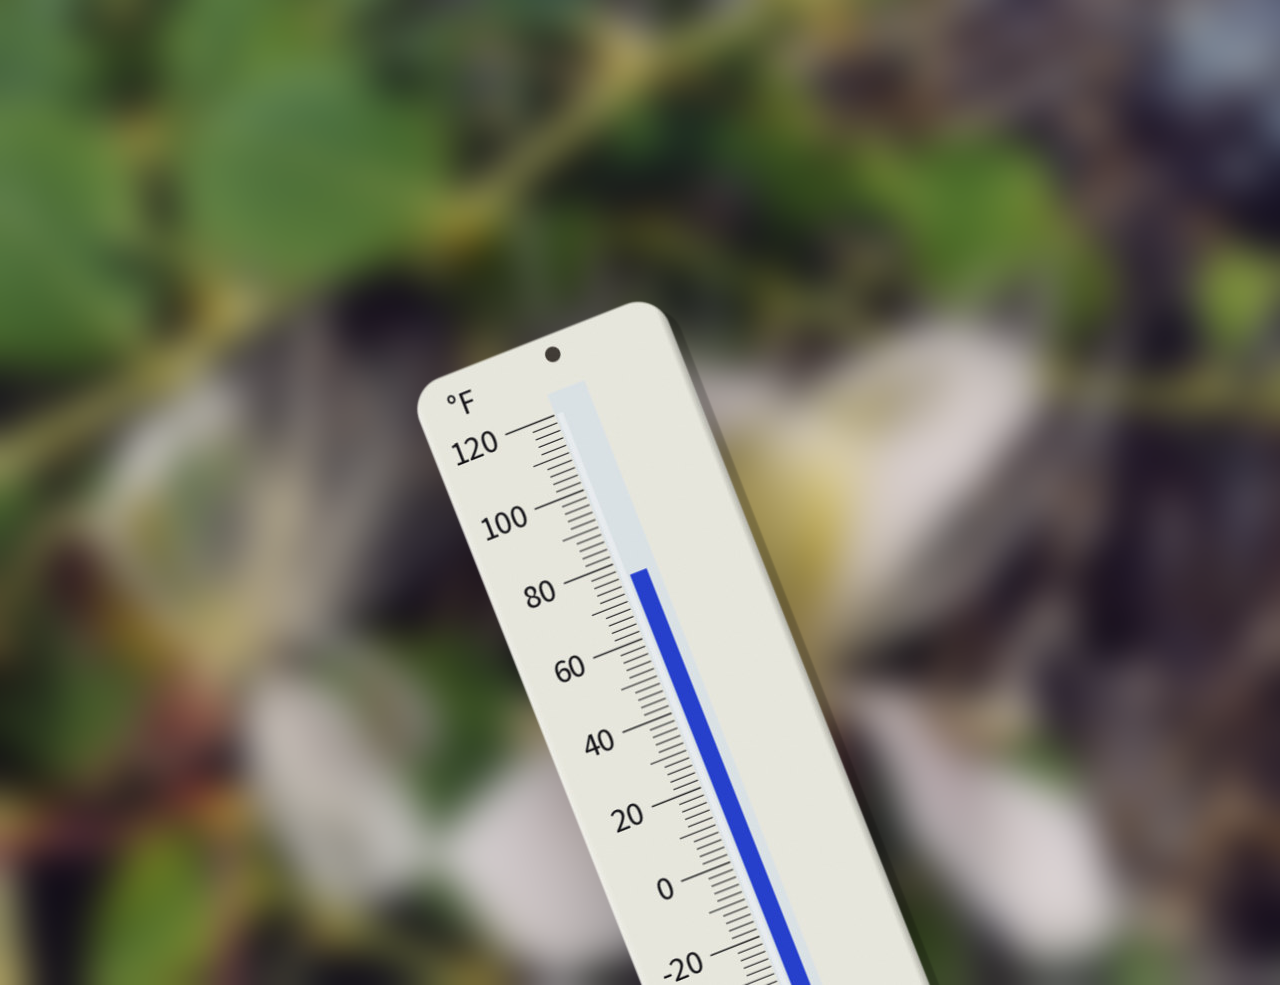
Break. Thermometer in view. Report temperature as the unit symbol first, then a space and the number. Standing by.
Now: °F 76
